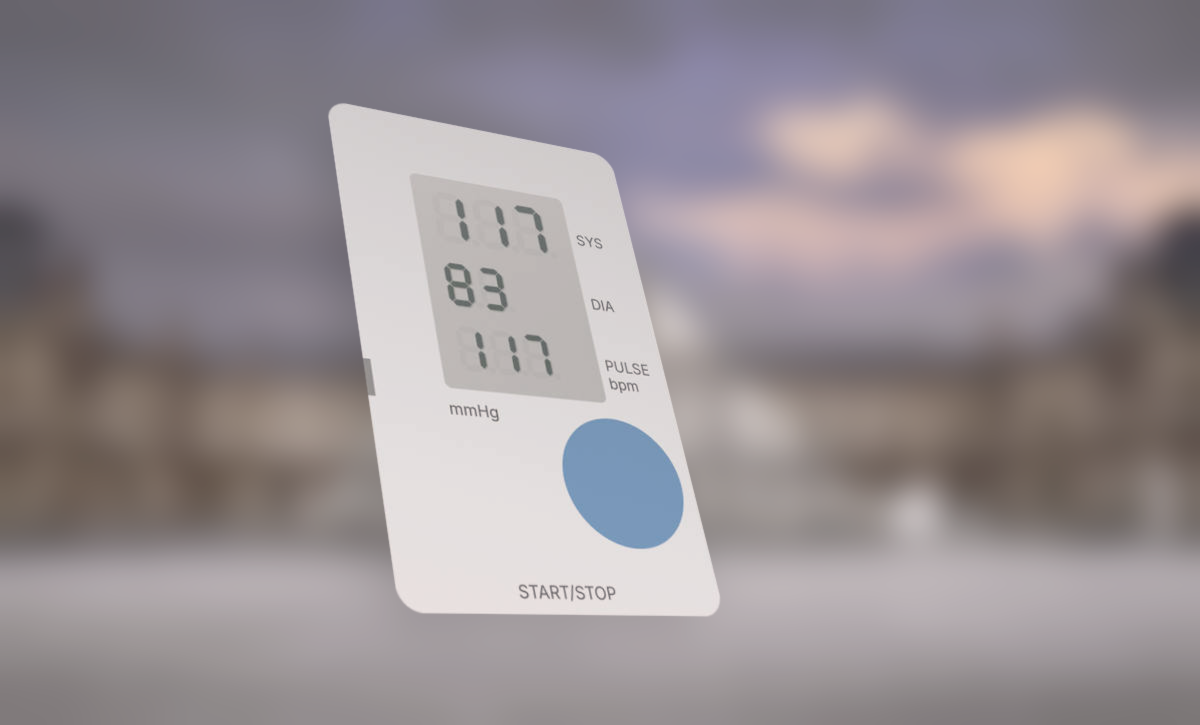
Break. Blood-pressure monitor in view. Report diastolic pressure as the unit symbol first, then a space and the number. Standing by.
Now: mmHg 83
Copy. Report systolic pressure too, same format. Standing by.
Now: mmHg 117
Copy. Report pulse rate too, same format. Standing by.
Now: bpm 117
